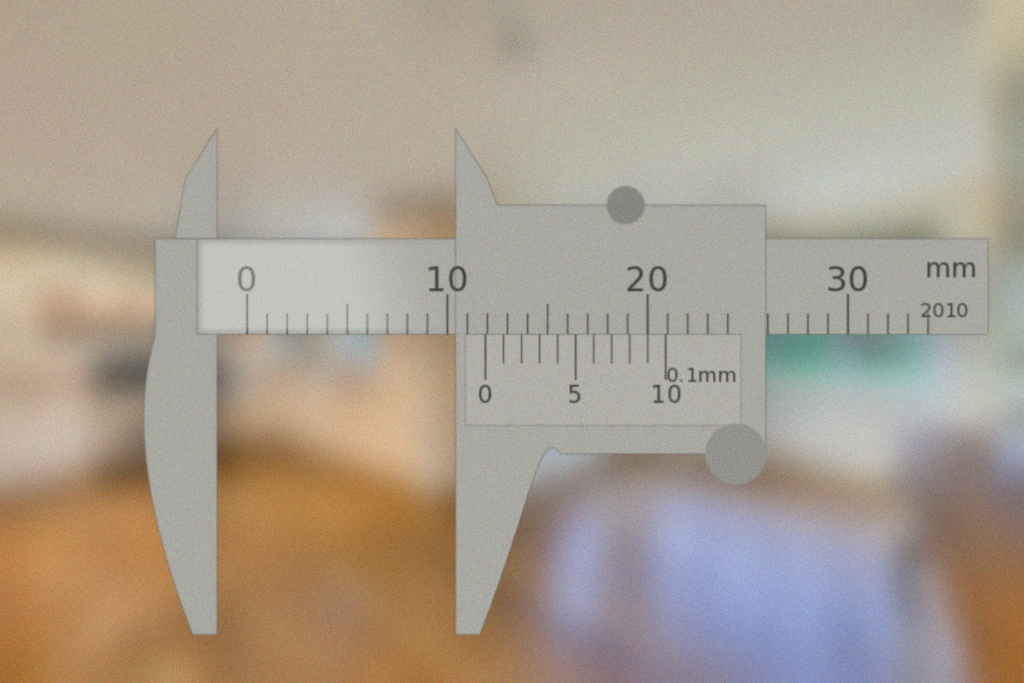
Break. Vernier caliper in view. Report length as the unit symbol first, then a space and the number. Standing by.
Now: mm 11.9
